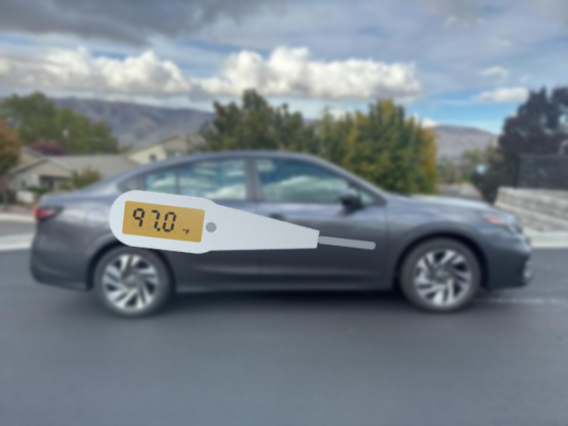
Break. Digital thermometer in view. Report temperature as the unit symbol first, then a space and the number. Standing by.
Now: °F 97.0
